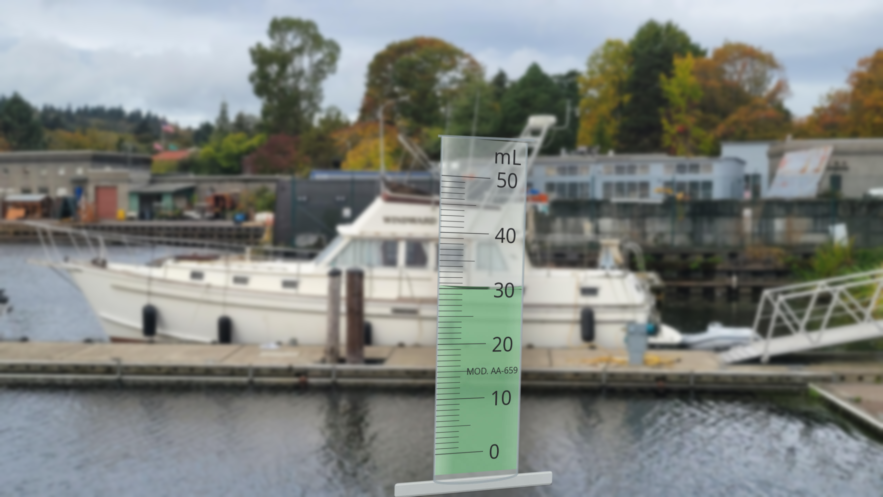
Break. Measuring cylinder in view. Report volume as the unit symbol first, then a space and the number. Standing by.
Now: mL 30
